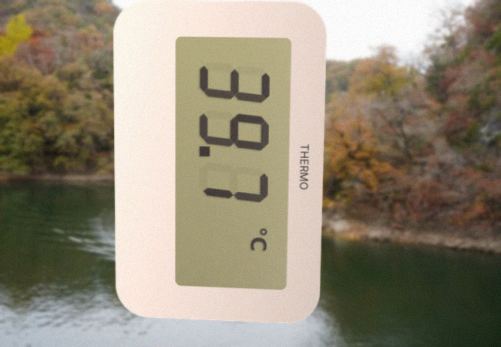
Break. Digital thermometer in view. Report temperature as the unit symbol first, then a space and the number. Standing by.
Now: °C 39.7
